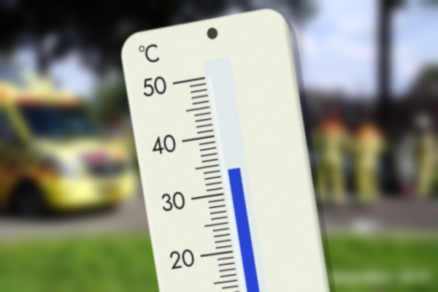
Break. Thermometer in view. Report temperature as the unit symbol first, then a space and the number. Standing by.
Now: °C 34
